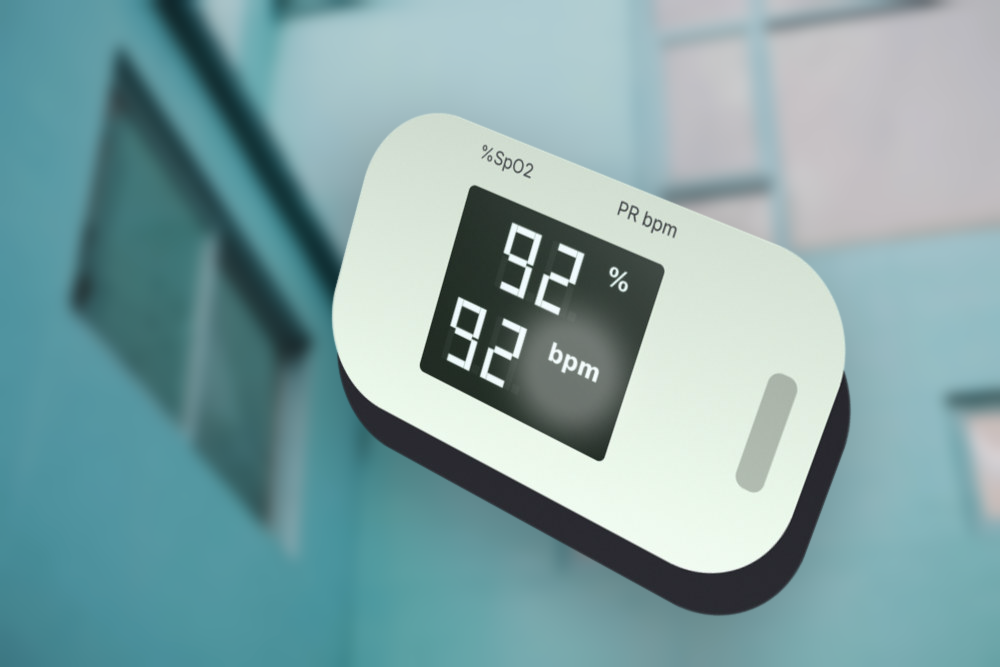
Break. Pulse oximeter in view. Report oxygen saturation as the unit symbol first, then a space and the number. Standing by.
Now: % 92
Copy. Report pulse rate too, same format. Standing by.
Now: bpm 92
